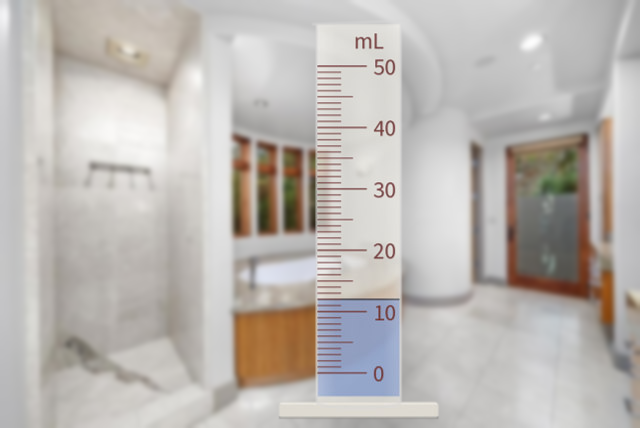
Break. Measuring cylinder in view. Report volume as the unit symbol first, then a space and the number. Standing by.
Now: mL 12
